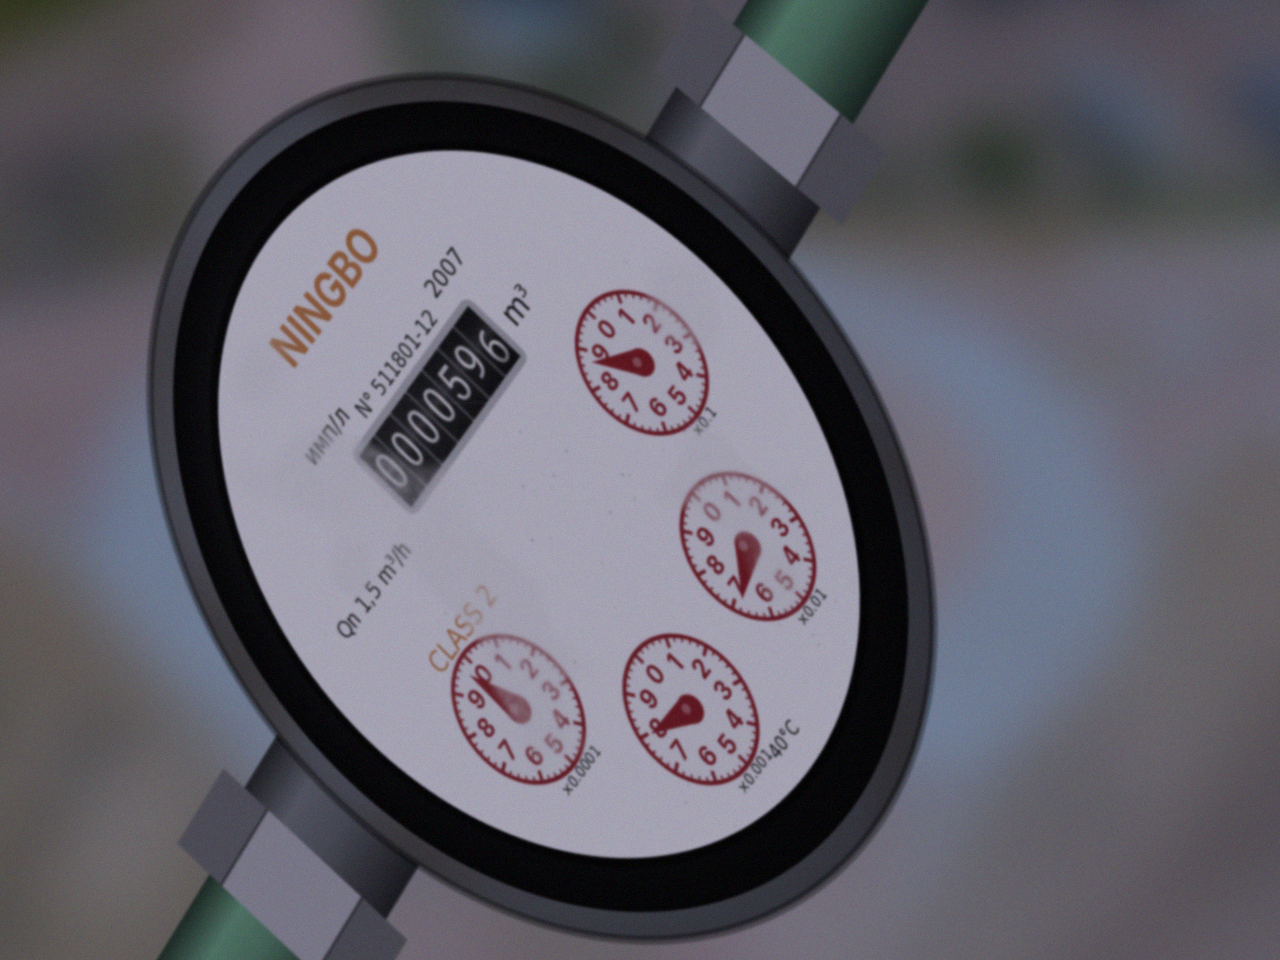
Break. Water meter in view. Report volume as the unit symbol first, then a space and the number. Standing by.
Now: m³ 595.8679
